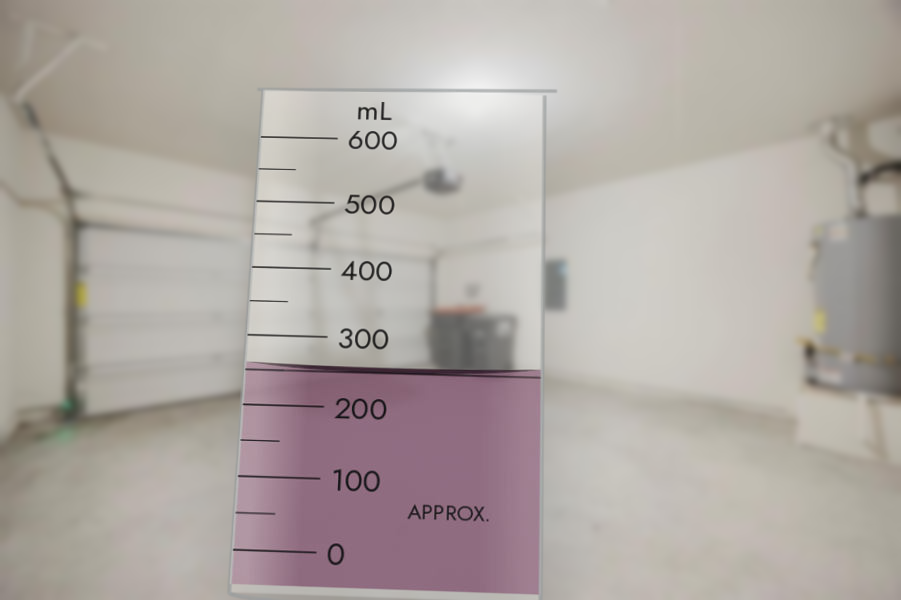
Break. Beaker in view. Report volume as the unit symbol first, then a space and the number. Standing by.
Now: mL 250
